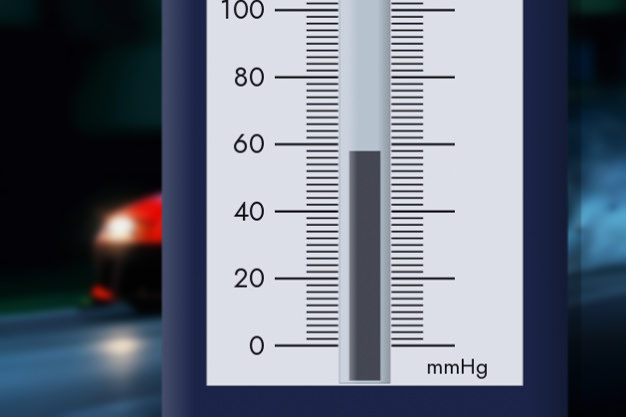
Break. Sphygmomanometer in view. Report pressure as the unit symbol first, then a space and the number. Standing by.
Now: mmHg 58
